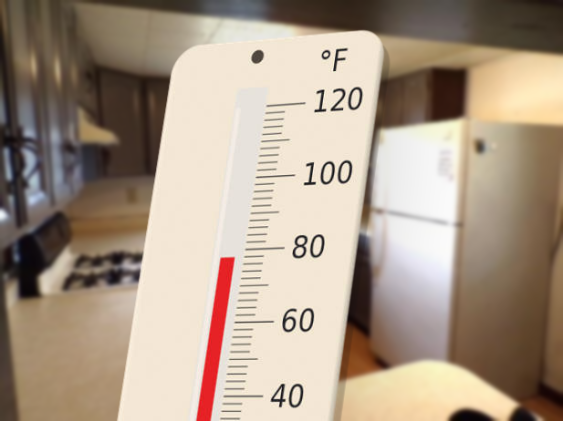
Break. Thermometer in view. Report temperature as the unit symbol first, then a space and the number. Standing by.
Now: °F 78
